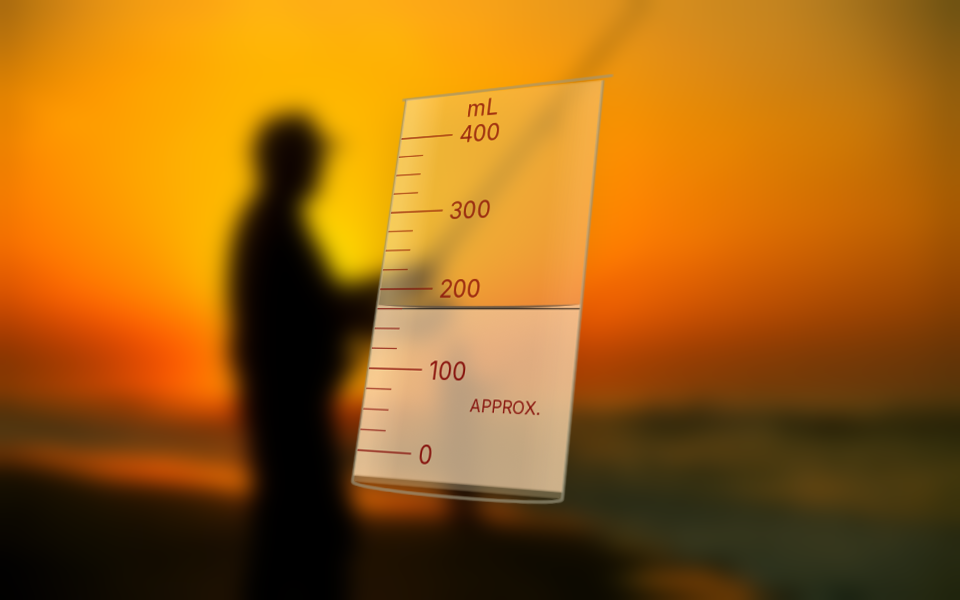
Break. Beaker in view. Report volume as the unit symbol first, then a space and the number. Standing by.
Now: mL 175
